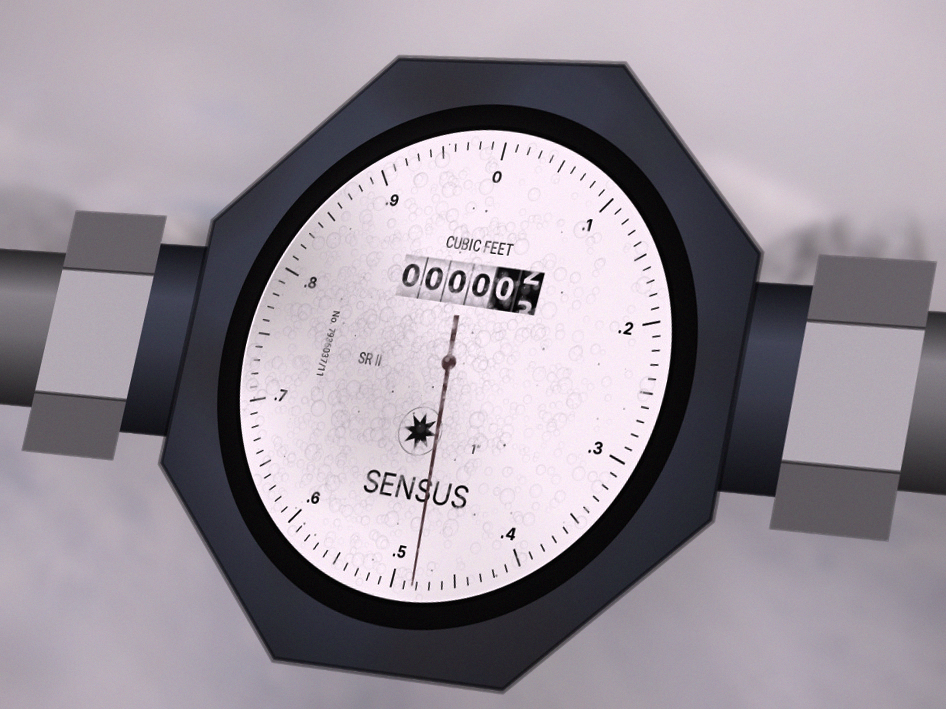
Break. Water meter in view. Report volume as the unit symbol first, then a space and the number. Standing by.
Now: ft³ 2.48
